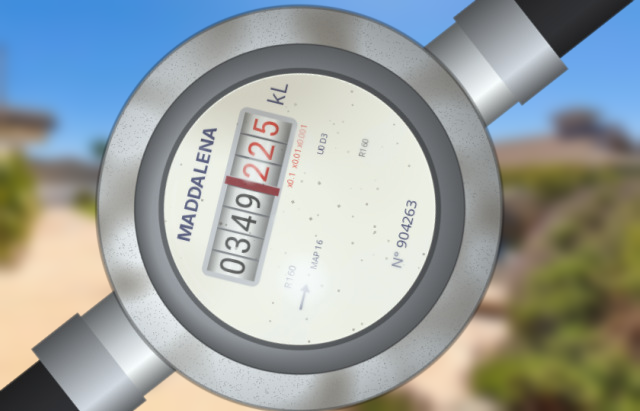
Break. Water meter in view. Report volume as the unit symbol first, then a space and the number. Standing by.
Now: kL 349.225
